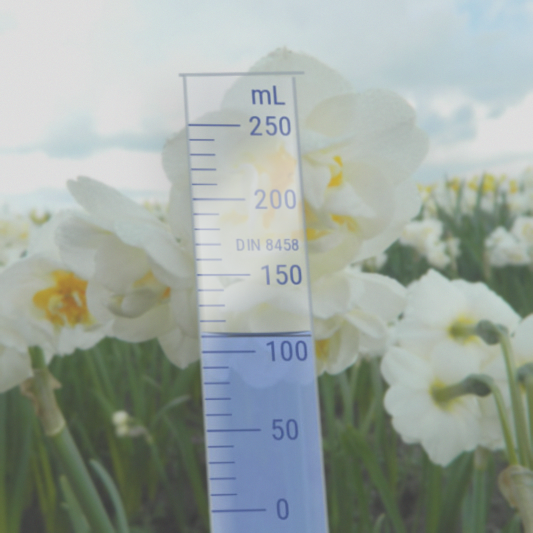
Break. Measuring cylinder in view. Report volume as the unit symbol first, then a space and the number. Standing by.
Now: mL 110
